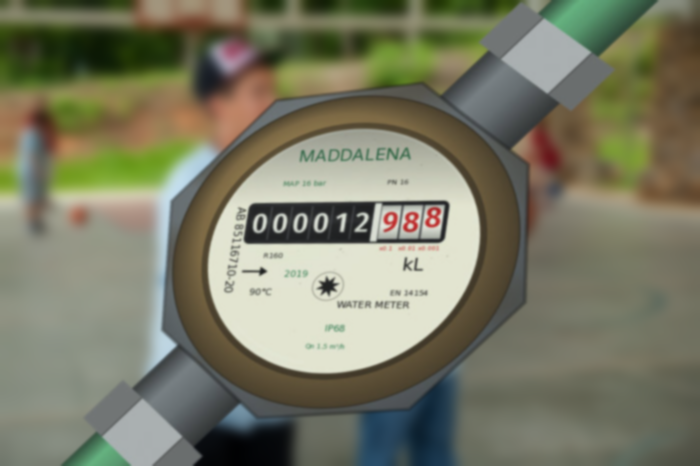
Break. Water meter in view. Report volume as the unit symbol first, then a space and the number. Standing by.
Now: kL 12.988
